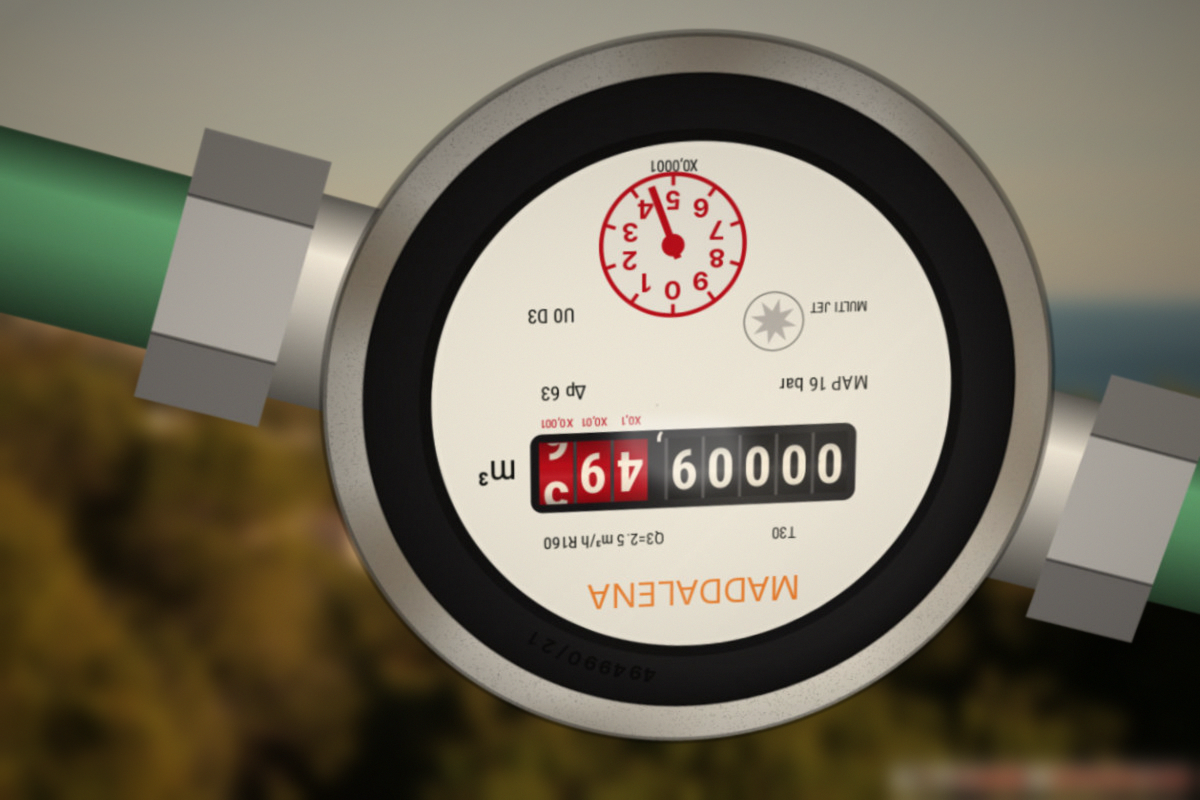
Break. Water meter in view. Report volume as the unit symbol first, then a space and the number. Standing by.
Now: m³ 9.4954
